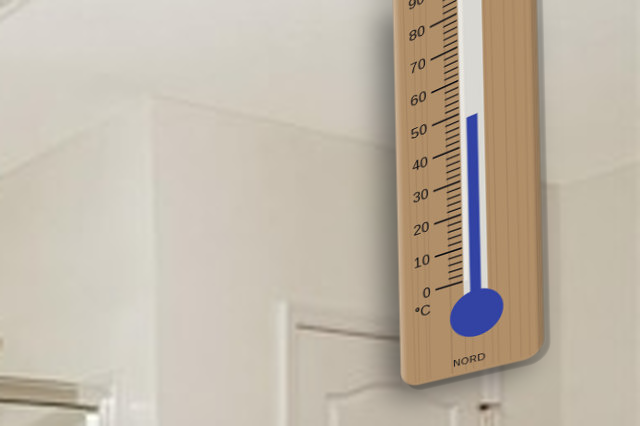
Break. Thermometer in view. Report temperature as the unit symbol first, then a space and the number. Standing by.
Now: °C 48
